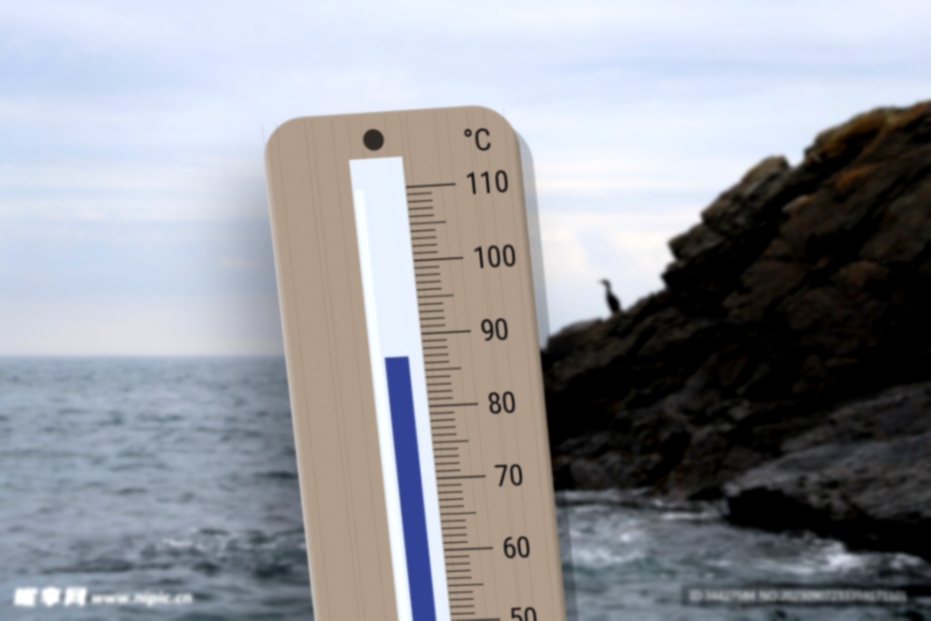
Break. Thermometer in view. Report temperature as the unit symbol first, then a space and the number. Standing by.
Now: °C 87
